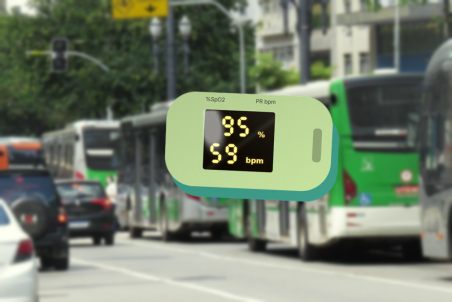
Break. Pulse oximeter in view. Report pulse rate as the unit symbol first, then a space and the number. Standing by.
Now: bpm 59
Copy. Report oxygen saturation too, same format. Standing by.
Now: % 95
